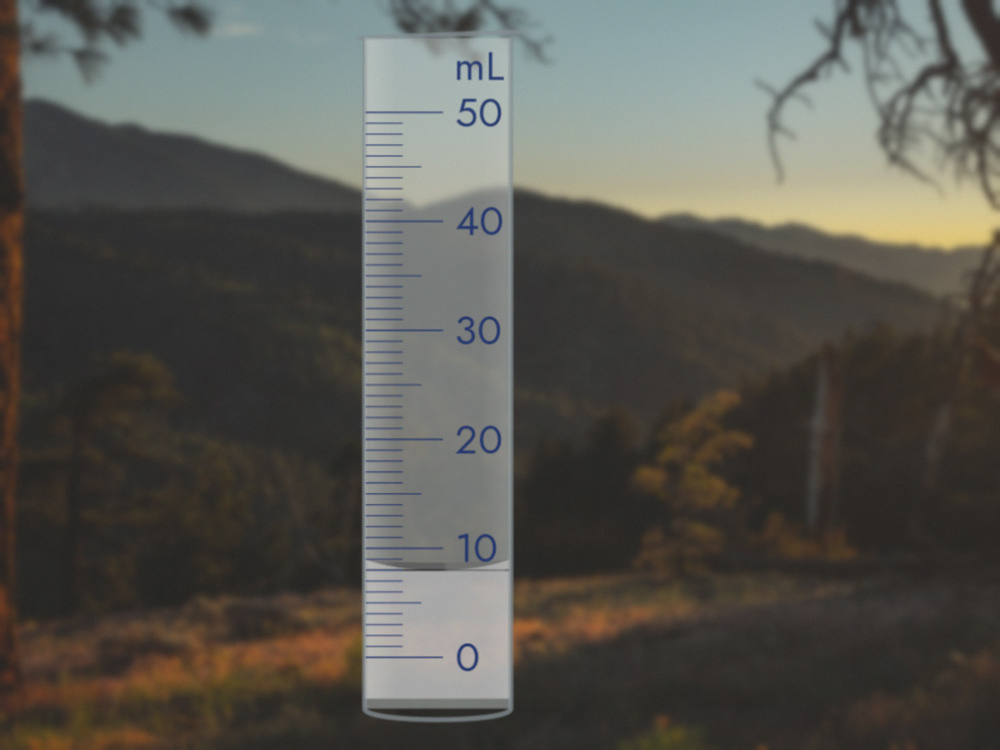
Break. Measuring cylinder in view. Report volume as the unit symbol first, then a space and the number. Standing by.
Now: mL 8
